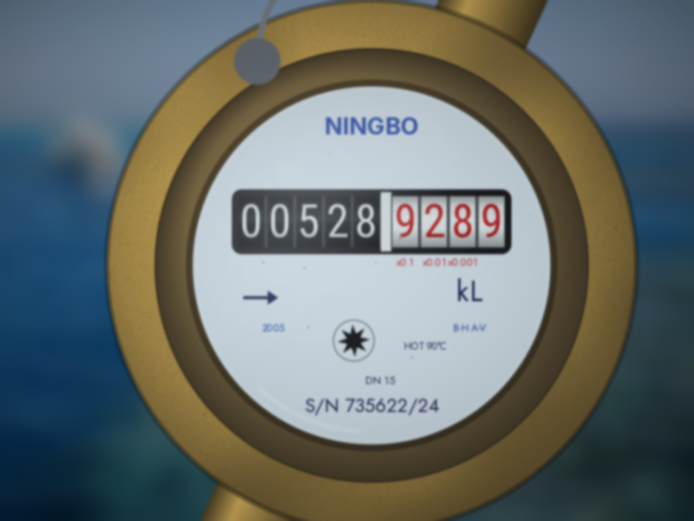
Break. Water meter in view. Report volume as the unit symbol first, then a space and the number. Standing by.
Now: kL 528.9289
